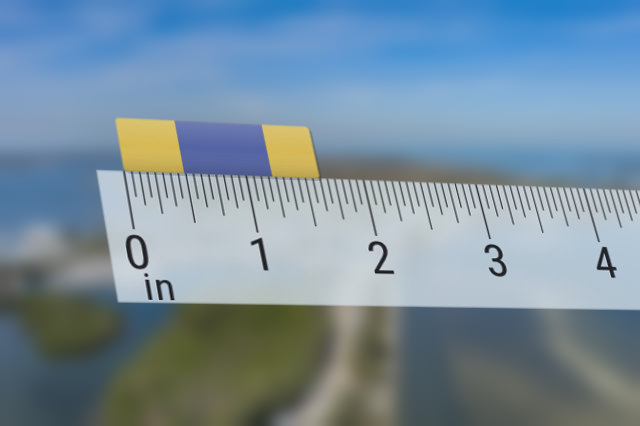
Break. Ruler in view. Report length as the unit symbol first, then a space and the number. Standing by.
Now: in 1.625
